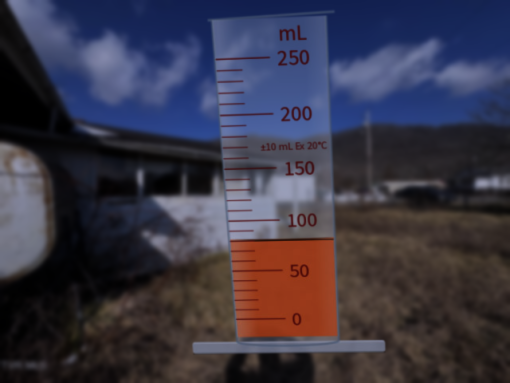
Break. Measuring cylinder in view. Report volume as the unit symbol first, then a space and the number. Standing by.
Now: mL 80
